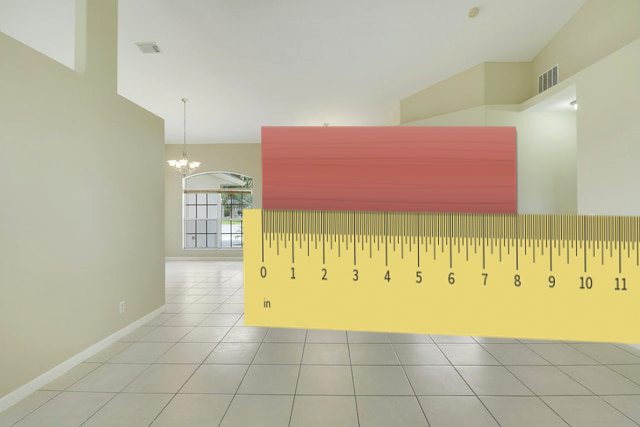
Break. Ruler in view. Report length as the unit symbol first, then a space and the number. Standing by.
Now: in 8
